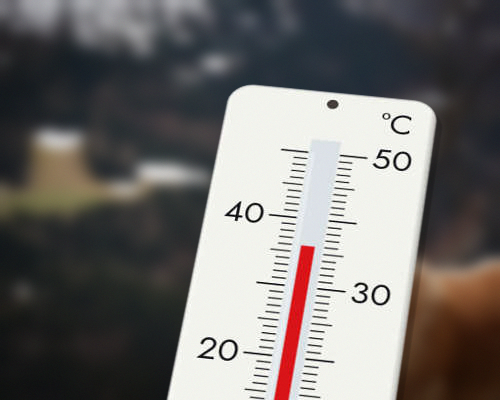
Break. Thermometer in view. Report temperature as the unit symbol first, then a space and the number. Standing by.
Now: °C 36
